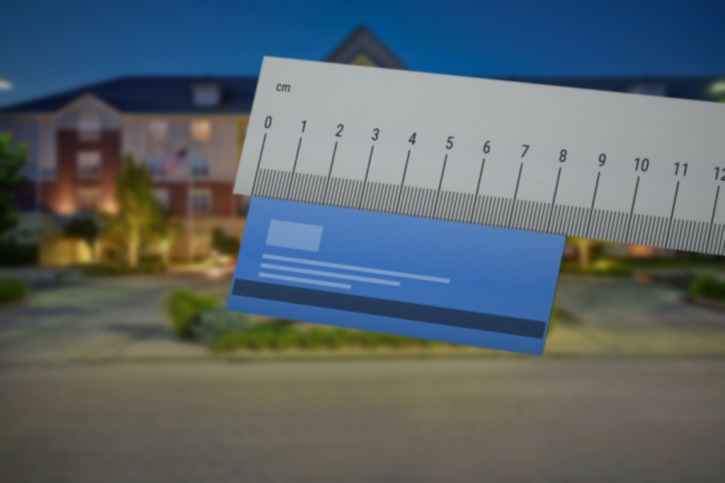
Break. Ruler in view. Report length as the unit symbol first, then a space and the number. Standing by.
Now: cm 8.5
